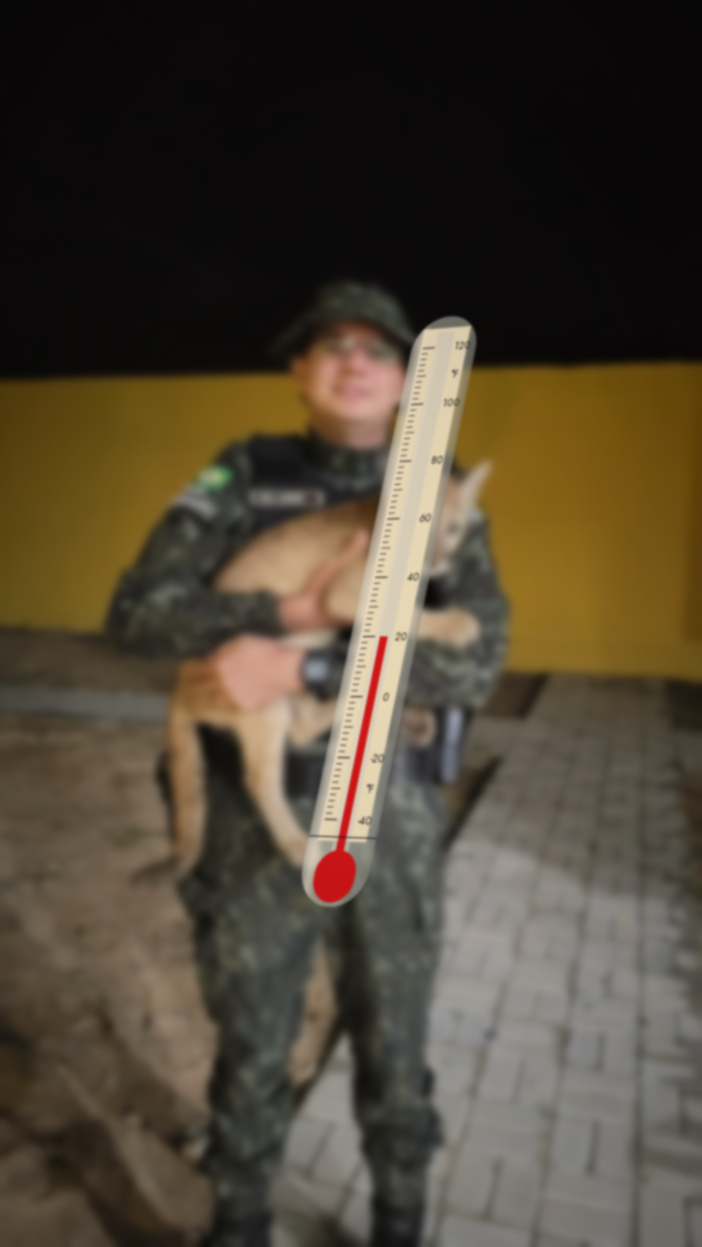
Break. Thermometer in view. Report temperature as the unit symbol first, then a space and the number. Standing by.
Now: °F 20
